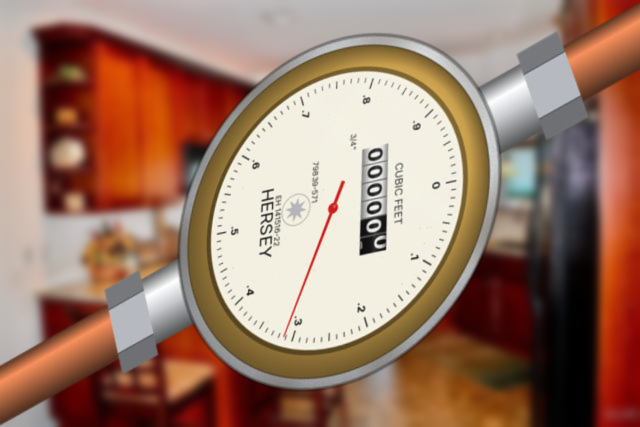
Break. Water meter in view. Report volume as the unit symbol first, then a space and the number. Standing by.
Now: ft³ 0.31
